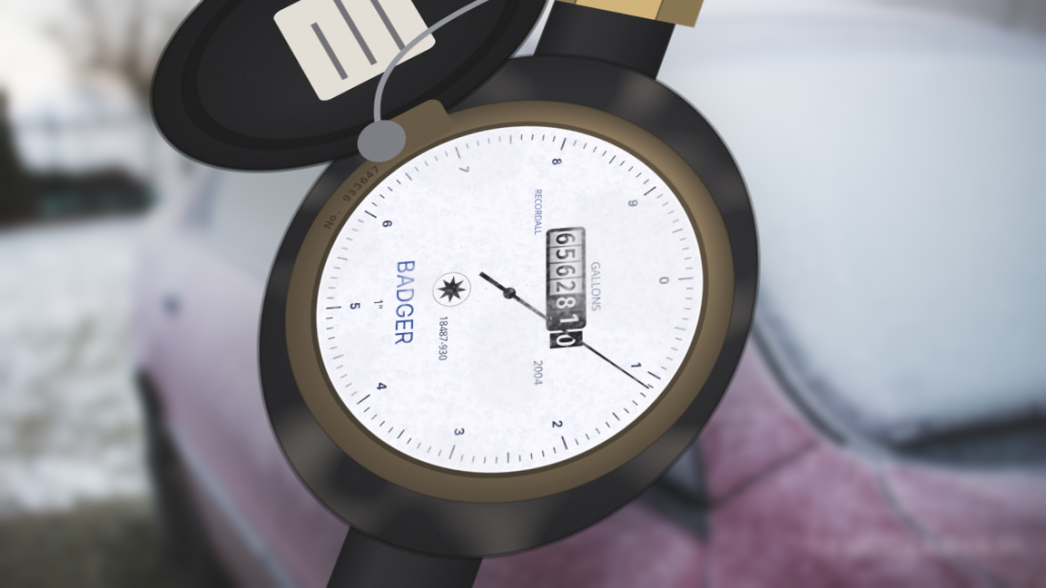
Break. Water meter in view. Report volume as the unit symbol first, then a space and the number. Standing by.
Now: gal 6562811.1
